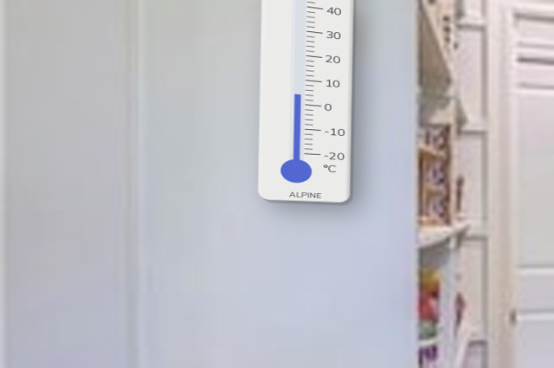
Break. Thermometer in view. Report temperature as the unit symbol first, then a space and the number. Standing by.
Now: °C 4
